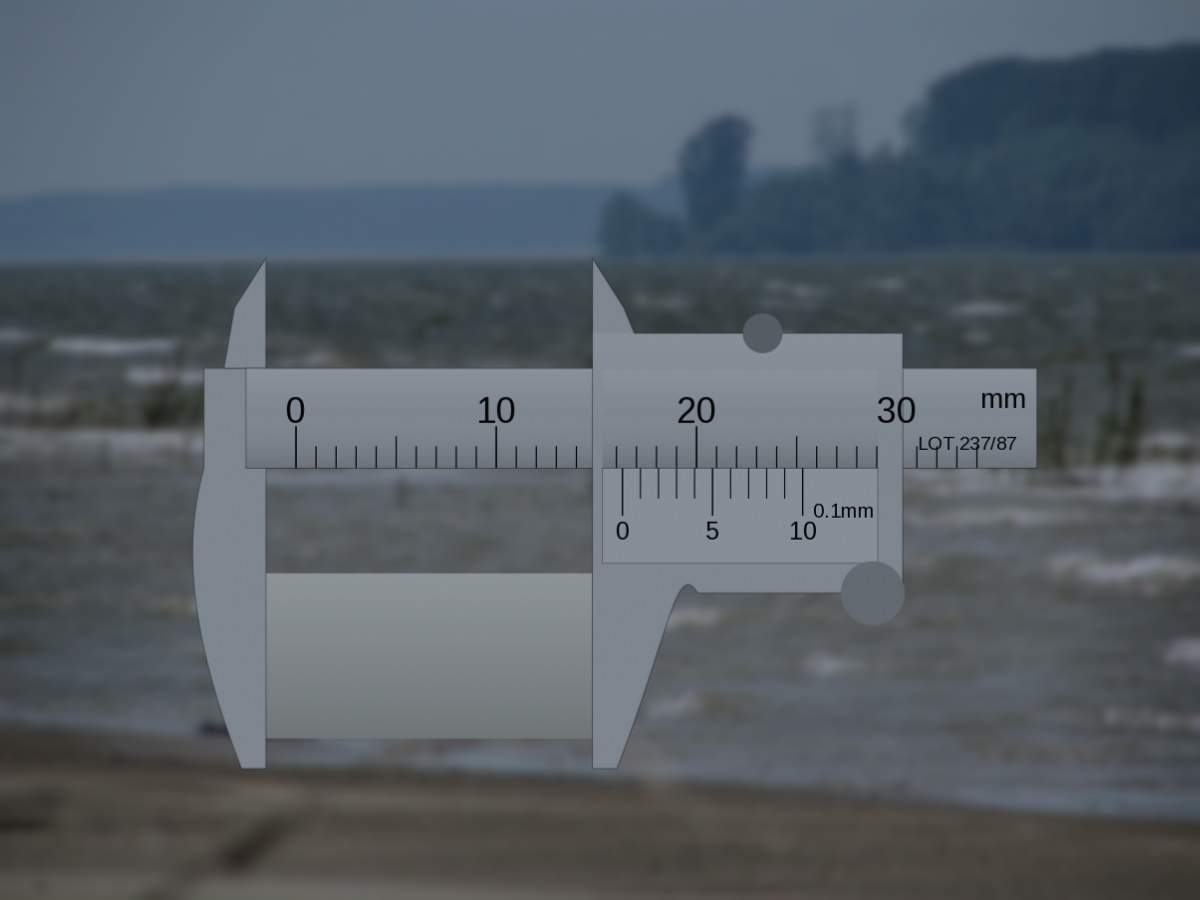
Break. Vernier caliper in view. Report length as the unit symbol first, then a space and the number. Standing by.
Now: mm 16.3
